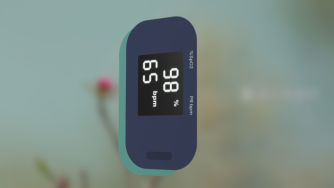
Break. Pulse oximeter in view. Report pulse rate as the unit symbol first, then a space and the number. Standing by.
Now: bpm 65
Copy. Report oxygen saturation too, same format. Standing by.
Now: % 98
